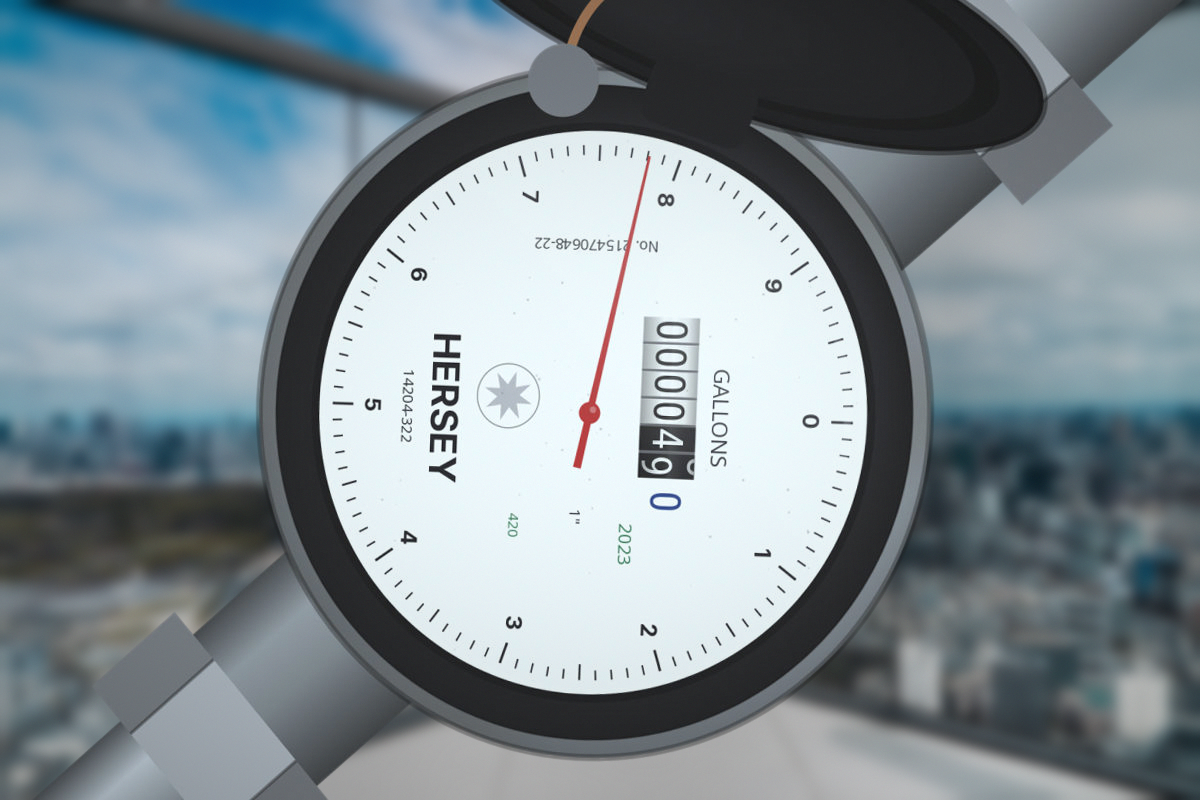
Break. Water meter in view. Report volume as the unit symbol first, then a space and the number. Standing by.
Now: gal 487.8
